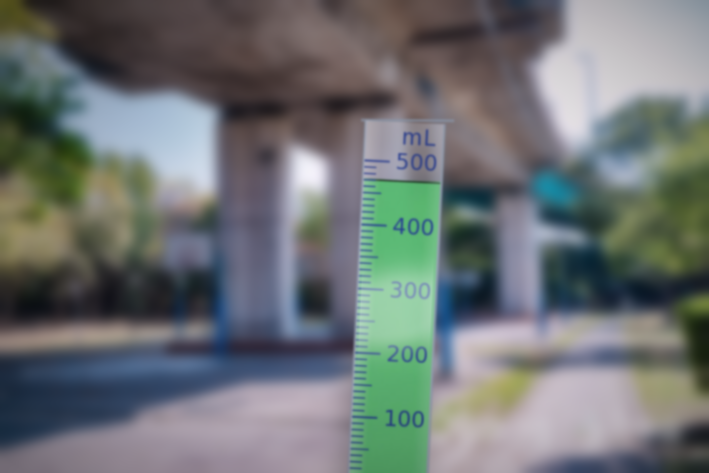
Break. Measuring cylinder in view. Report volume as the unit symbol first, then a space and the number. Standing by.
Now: mL 470
